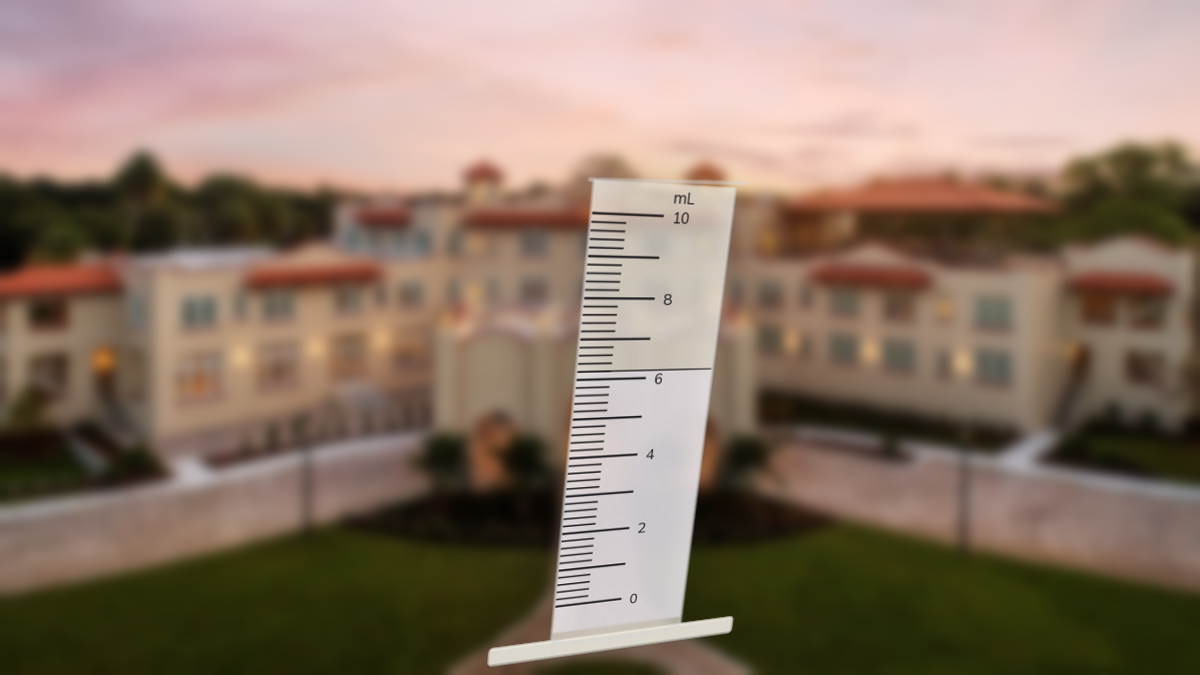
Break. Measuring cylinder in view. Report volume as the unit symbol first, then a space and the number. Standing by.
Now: mL 6.2
